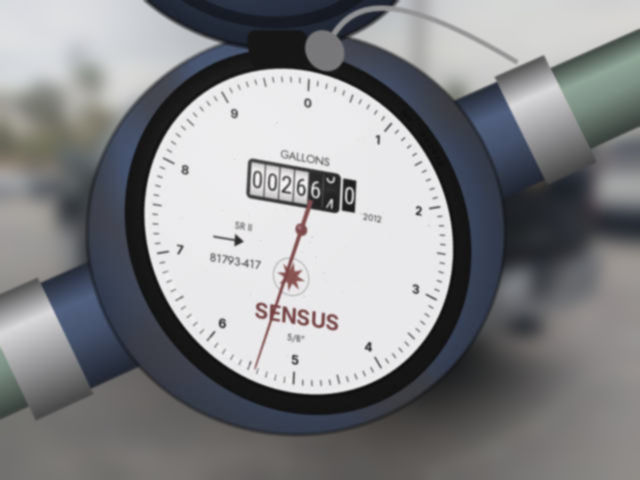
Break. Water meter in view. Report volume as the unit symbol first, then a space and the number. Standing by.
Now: gal 26635.4
